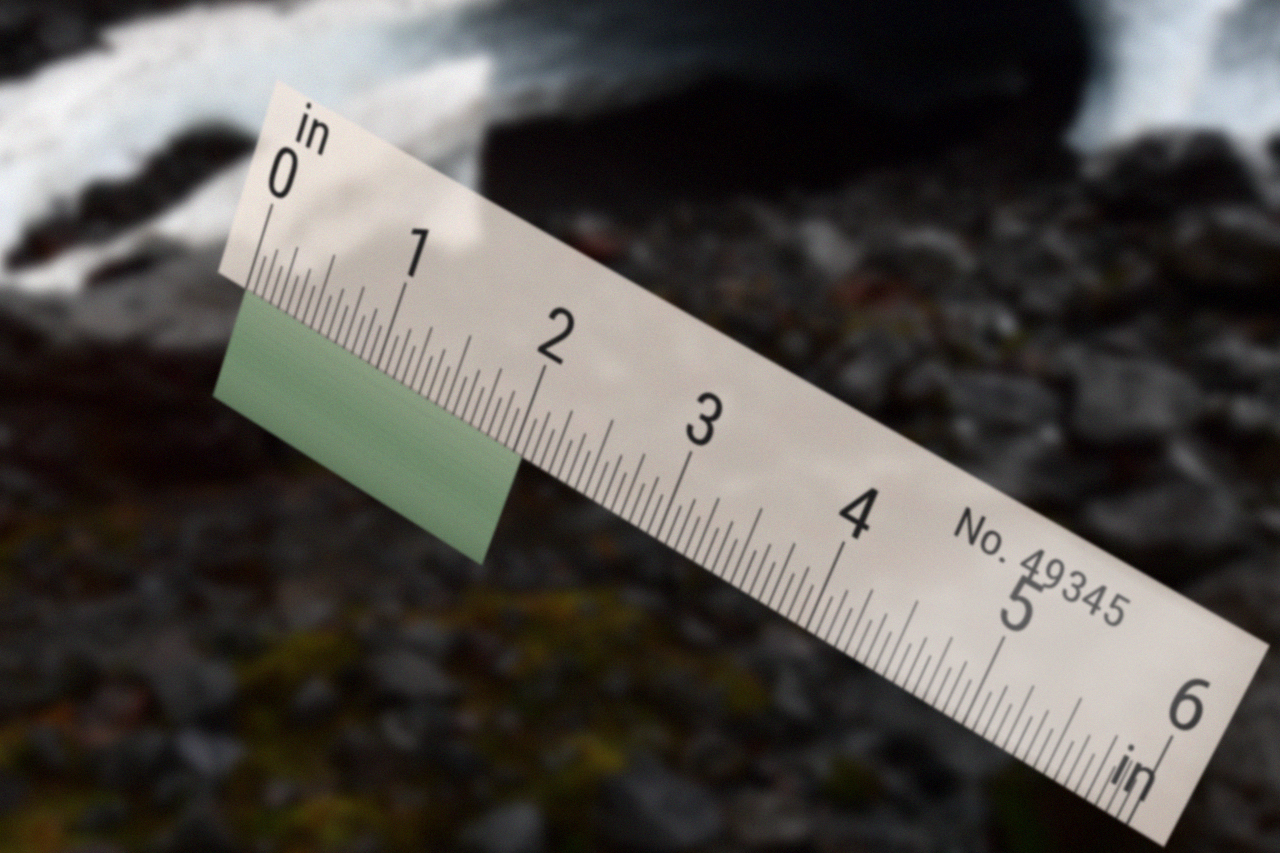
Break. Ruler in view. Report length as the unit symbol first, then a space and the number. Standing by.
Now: in 2.0625
